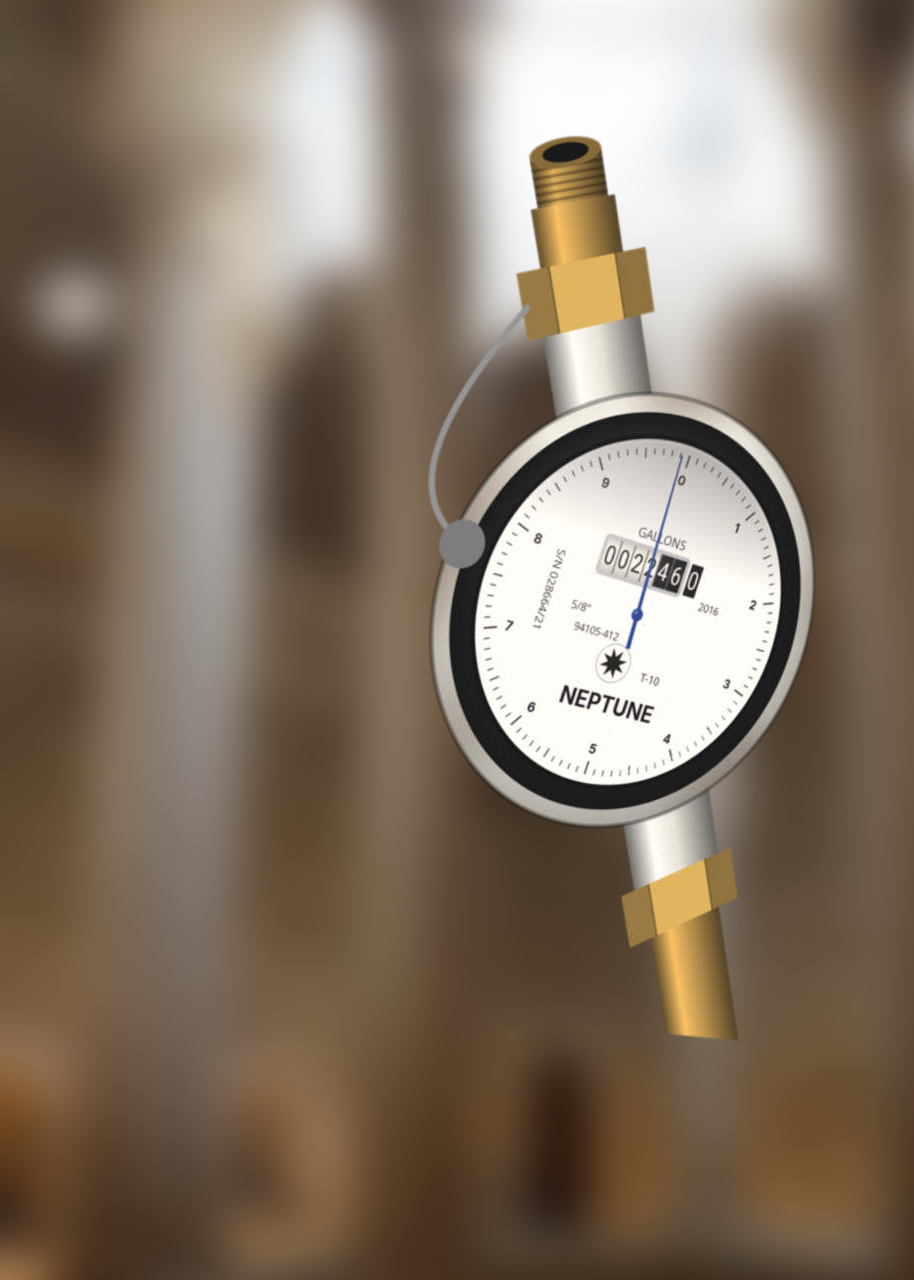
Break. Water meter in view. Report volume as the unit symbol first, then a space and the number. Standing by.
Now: gal 22459.9
